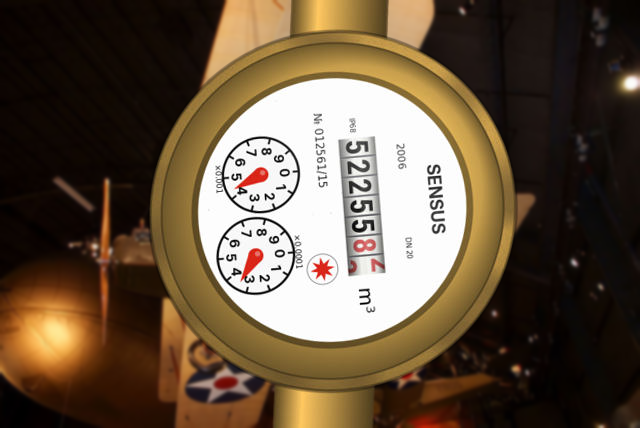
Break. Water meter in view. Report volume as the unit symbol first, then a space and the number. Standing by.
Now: m³ 52255.8243
